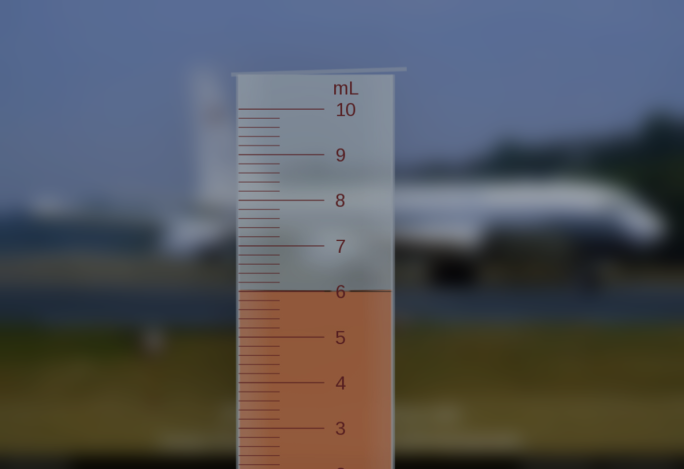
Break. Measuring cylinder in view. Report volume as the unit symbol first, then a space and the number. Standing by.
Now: mL 6
